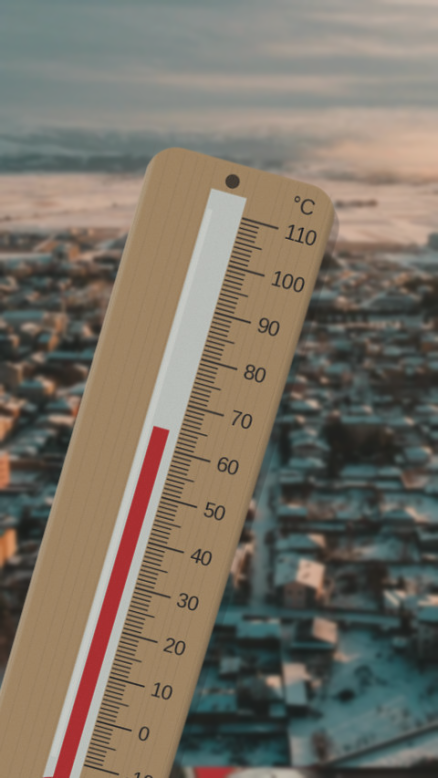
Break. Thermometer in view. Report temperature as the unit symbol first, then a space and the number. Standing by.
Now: °C 64
